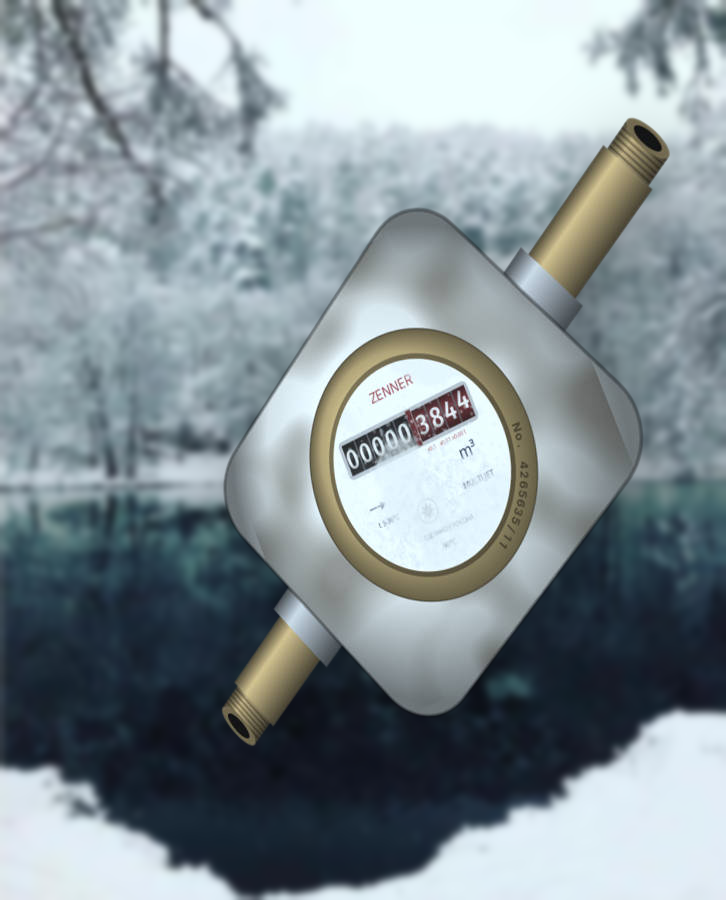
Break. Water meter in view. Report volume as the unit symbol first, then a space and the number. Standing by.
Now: m³ 0.3844
